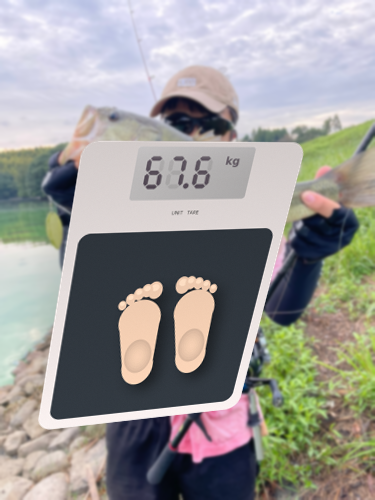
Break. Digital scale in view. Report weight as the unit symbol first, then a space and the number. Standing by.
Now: kg 67.6
